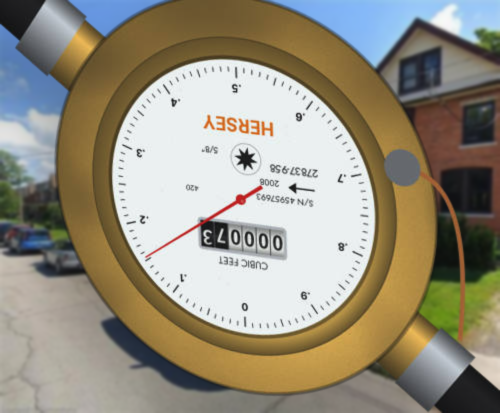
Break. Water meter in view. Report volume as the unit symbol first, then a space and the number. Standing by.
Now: ft³ 73.15
